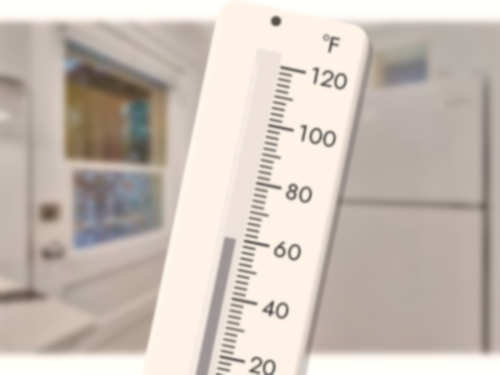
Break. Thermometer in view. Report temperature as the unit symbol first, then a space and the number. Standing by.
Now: °F 60
